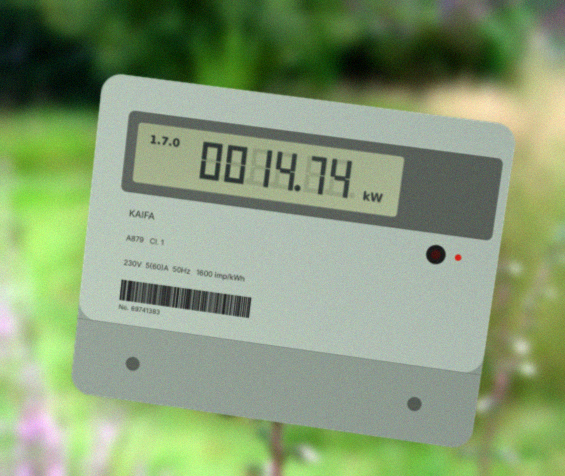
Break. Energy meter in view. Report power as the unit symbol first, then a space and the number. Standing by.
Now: kW 14.74
